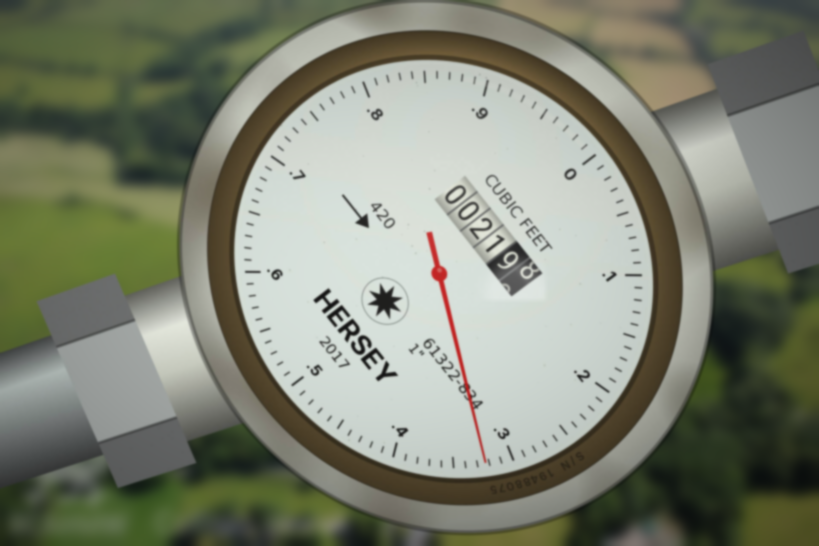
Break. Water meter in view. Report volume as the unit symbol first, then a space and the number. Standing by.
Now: ft³ 2198.32
